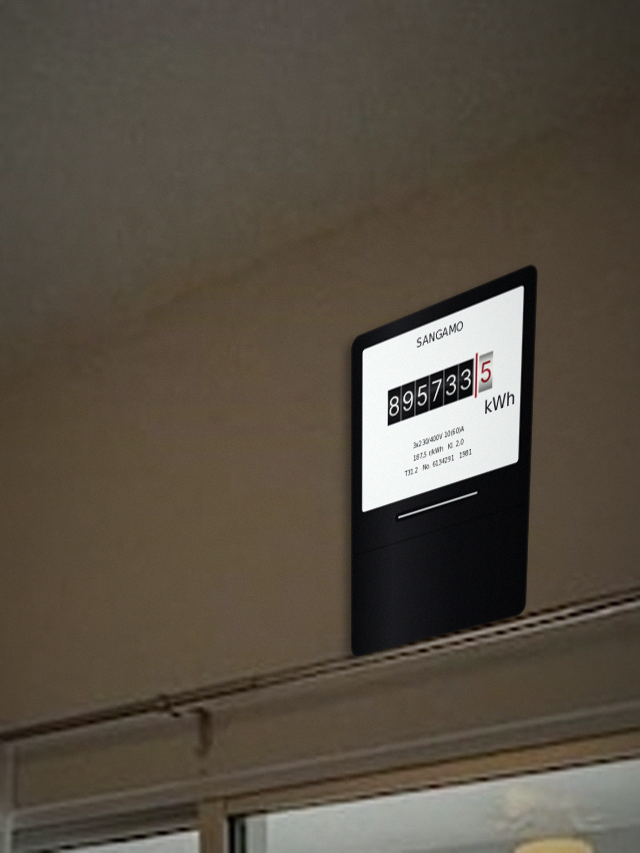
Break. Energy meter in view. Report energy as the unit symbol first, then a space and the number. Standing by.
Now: kWh 895733.5
